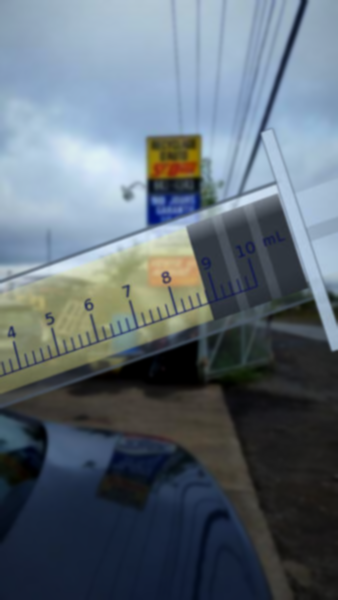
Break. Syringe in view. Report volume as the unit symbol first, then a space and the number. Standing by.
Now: mL 8.8
